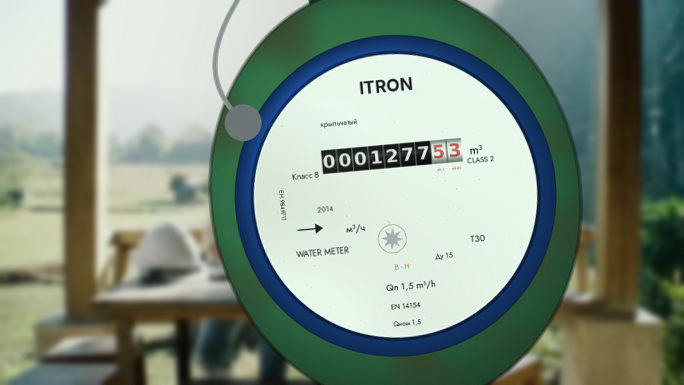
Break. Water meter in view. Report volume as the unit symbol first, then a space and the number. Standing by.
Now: m³ 1277.53
